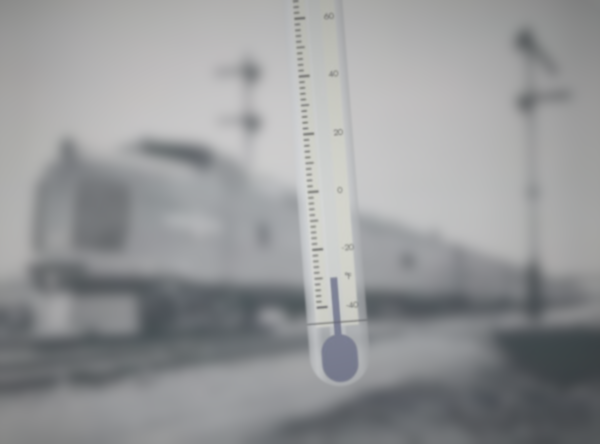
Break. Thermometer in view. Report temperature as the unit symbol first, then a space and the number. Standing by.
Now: °F -30
